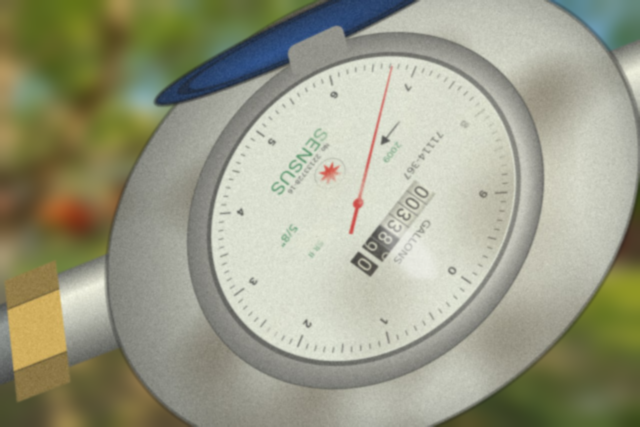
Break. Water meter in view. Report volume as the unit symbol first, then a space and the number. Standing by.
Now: gal 33886.7
